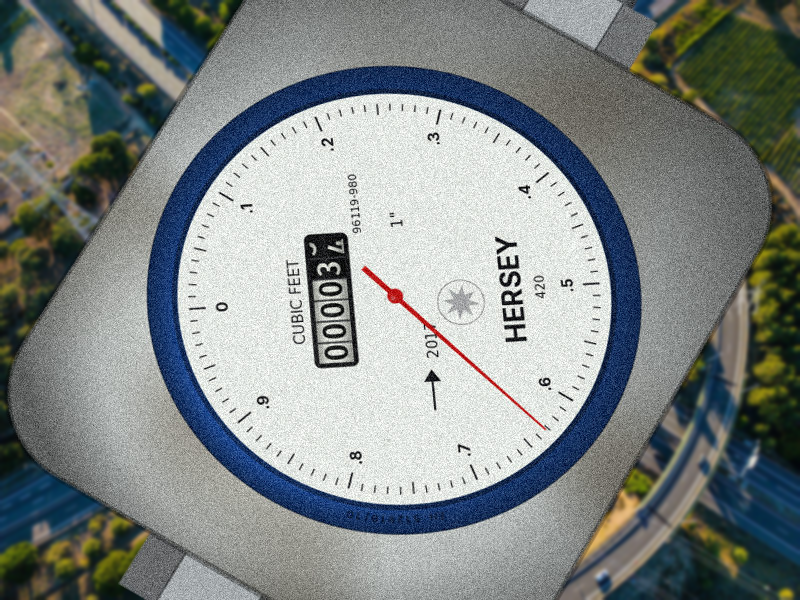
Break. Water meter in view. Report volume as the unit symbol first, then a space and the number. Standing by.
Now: ft³ 33.63
